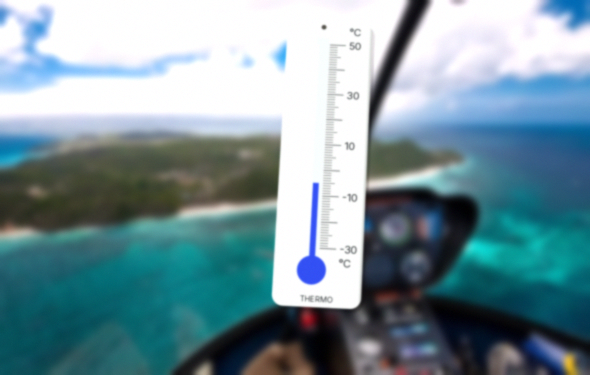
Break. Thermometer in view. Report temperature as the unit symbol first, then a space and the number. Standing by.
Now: °C -5
